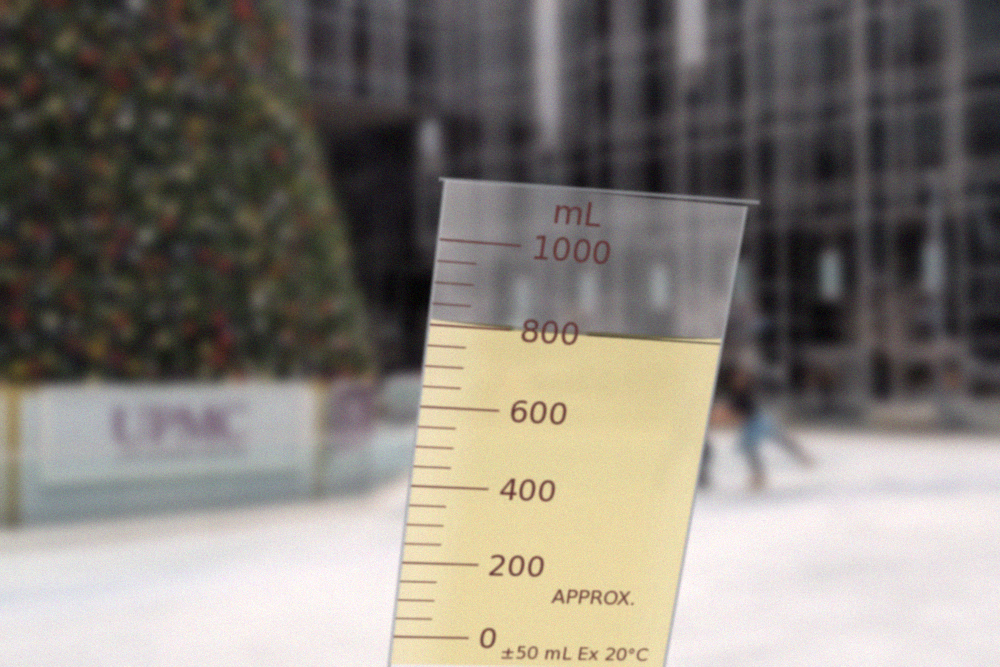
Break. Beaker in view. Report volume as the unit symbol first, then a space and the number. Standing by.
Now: mL 800
